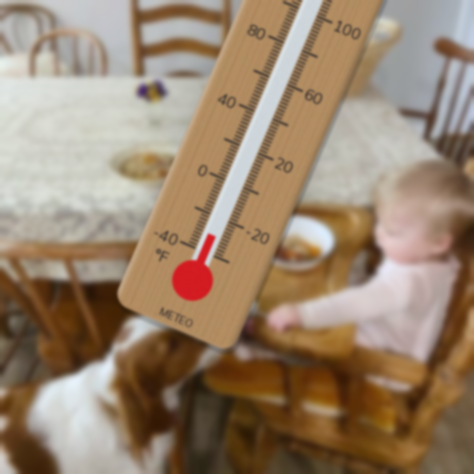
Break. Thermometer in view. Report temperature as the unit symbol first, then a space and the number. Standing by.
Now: °F -30
